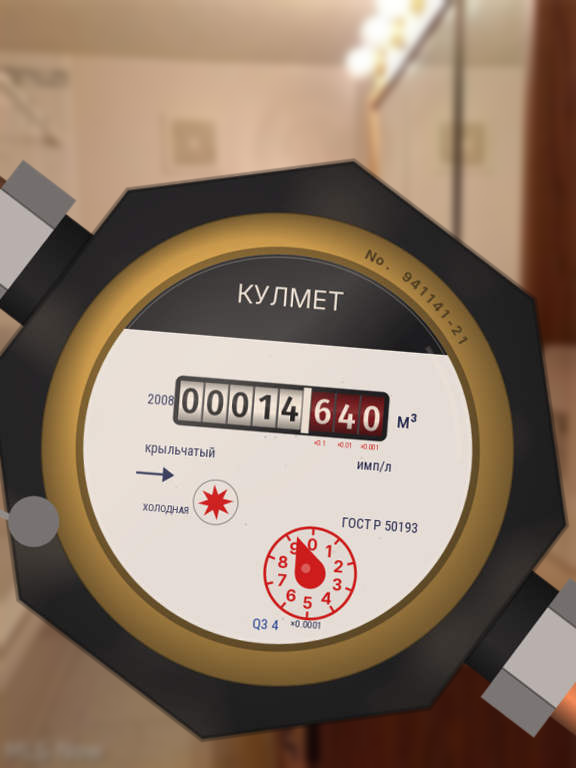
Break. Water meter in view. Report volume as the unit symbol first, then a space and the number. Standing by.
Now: m³ 14.6399
